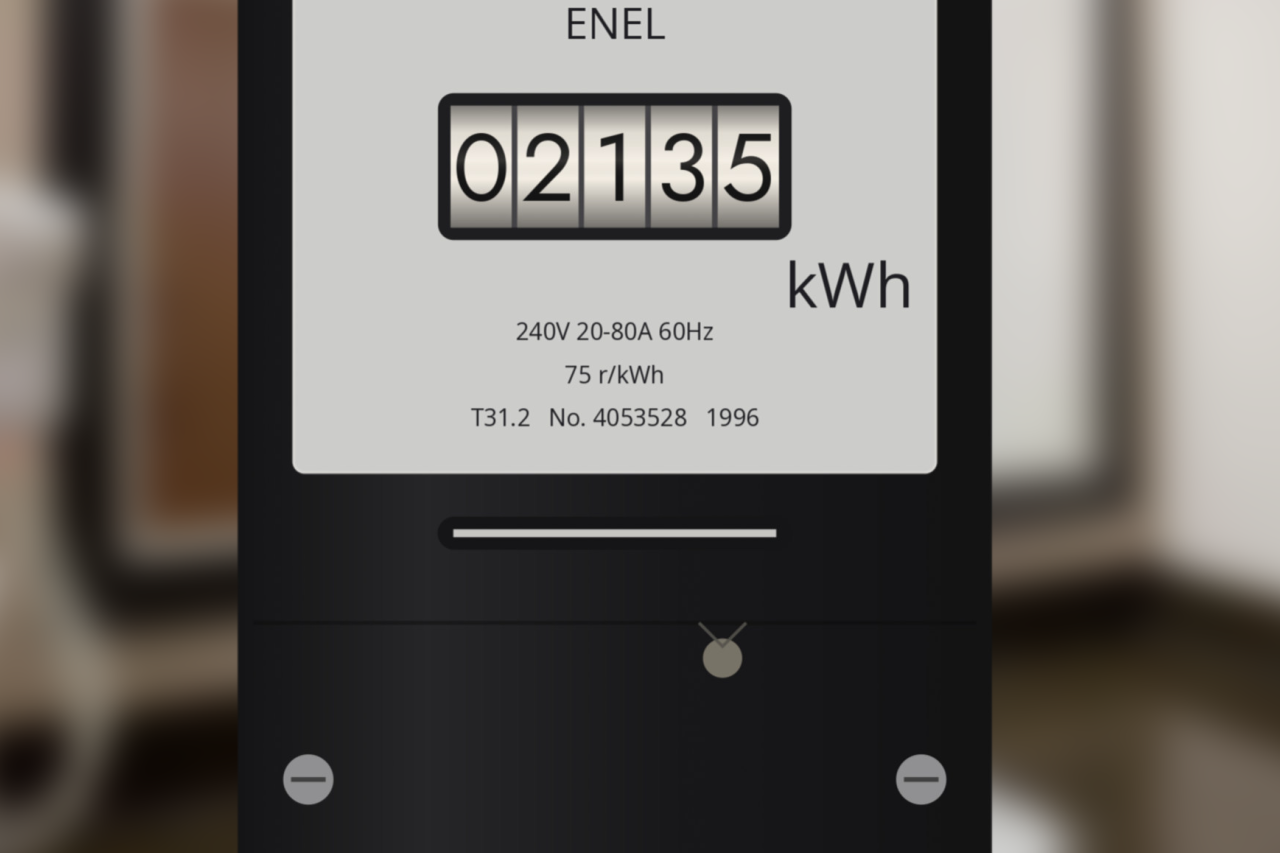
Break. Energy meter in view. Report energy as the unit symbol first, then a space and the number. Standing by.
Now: kWh 2135
